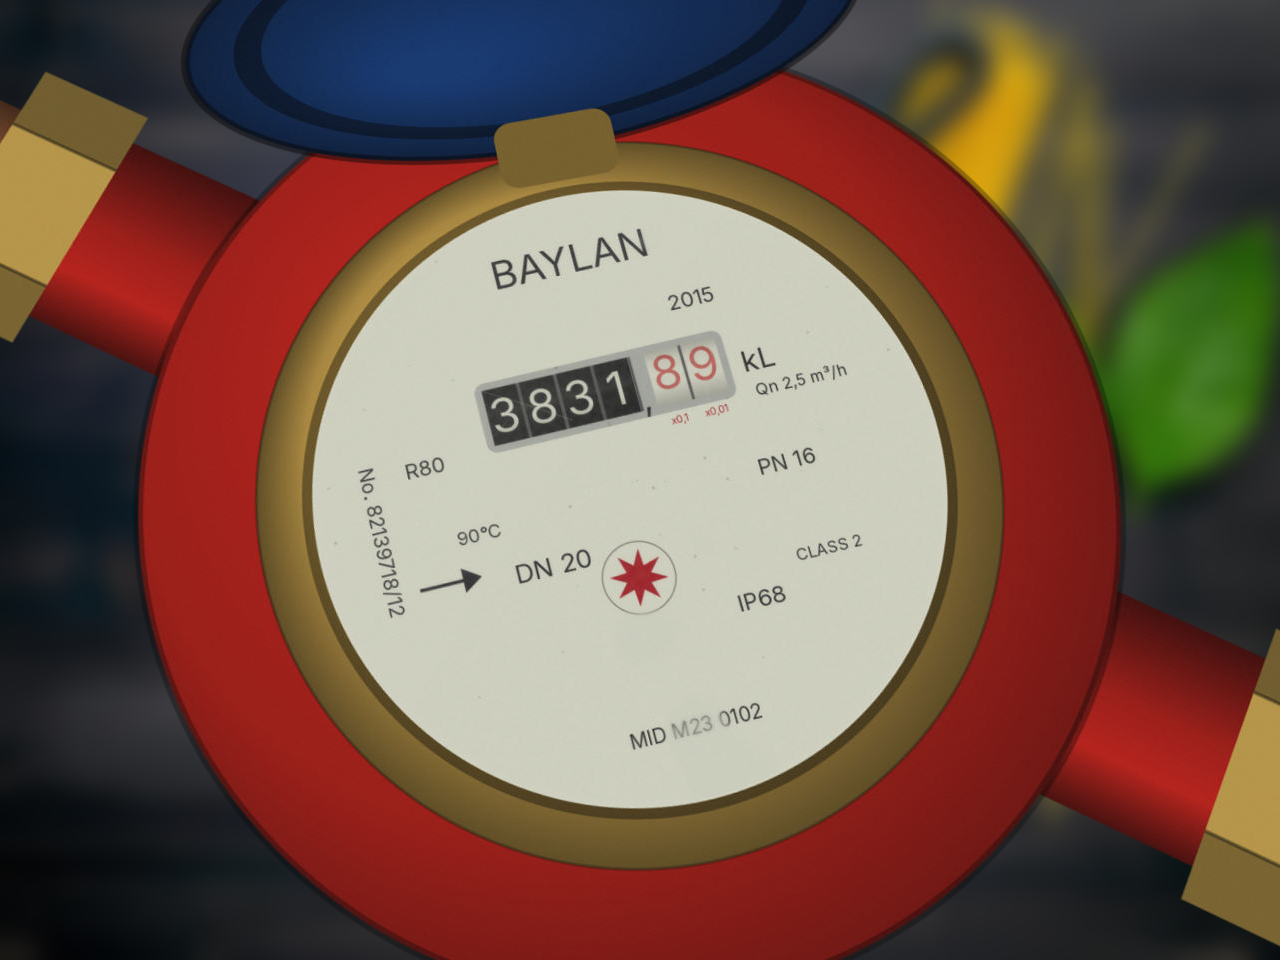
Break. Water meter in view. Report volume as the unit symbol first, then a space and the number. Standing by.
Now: kL 3831.89
